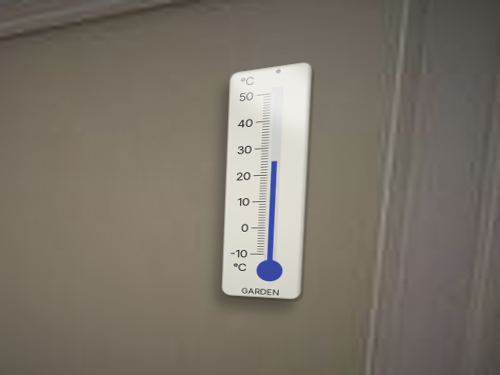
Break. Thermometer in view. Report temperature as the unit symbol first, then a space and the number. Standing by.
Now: °C 25
